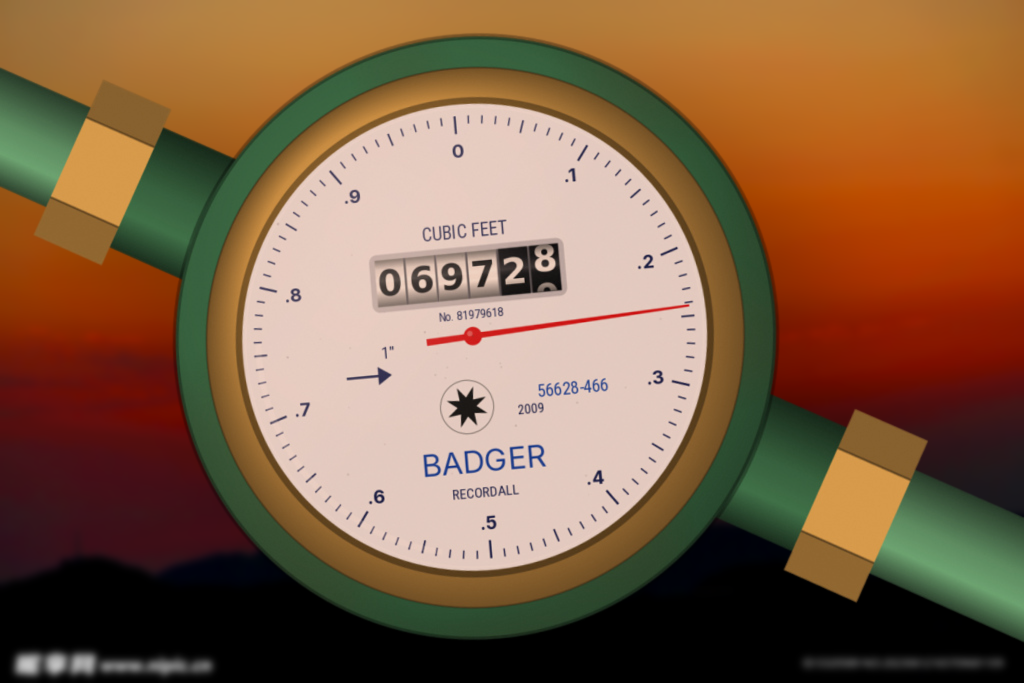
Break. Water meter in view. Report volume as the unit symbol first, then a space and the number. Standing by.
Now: ft³ 69728.24
